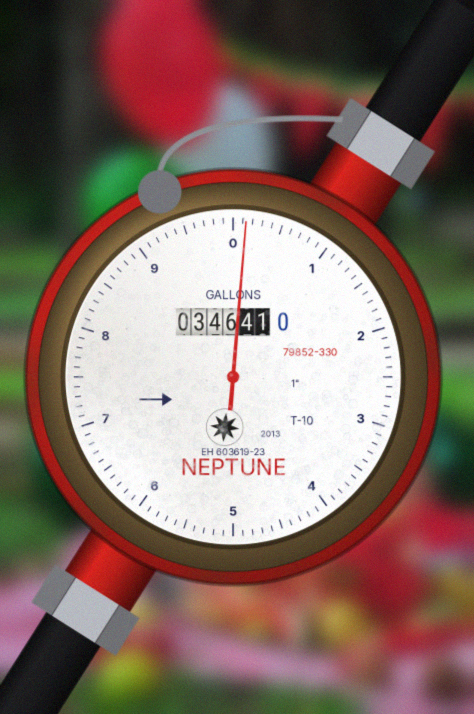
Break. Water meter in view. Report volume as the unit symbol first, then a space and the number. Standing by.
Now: gal 346410.1
